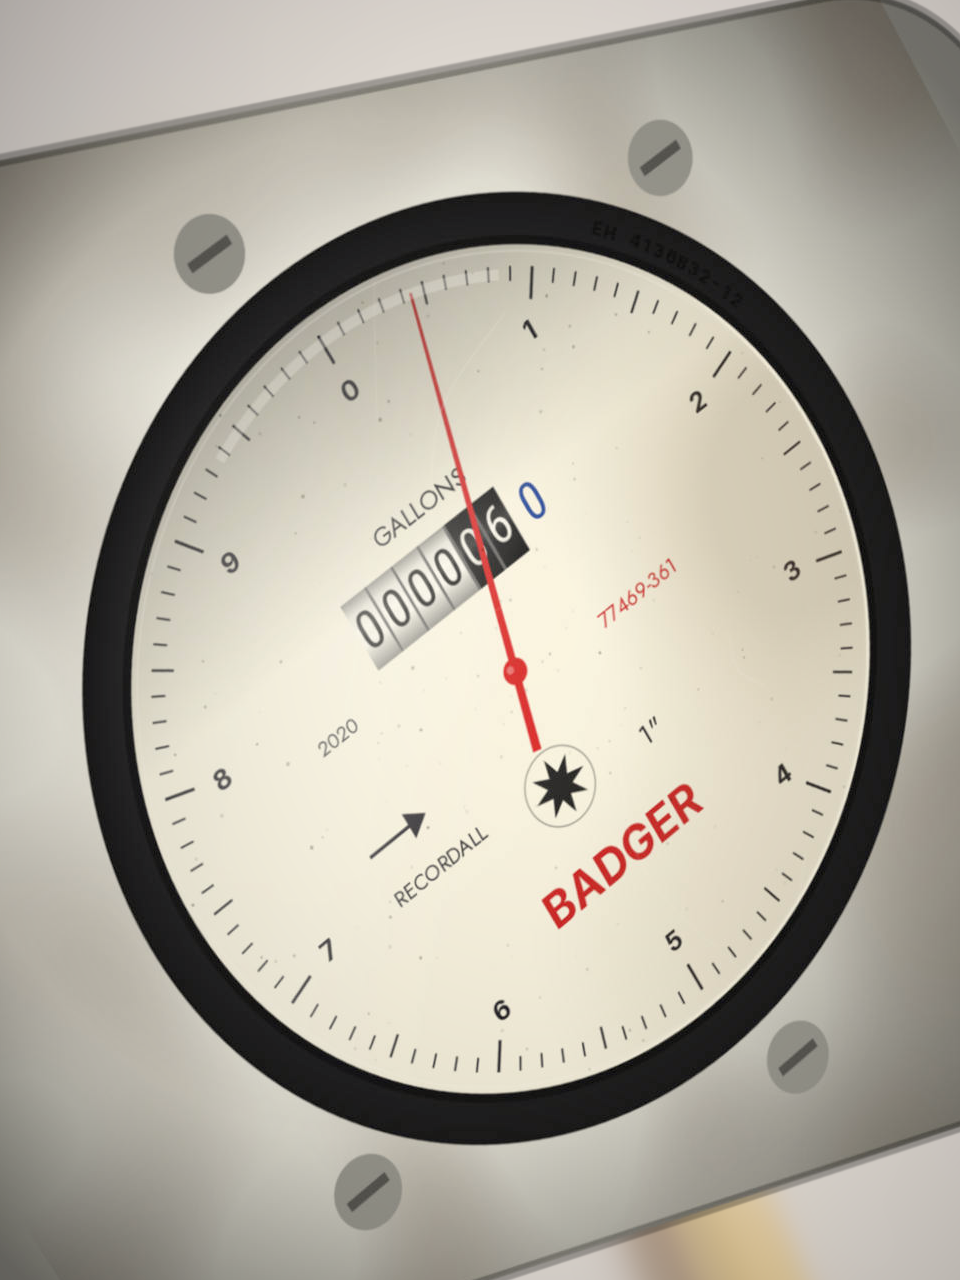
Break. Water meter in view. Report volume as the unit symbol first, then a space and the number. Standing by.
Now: gal 60.4
